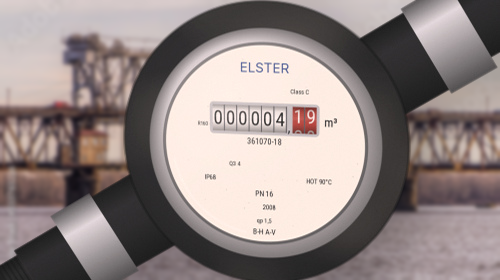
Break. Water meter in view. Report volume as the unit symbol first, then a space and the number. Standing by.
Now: m³ 4.19
